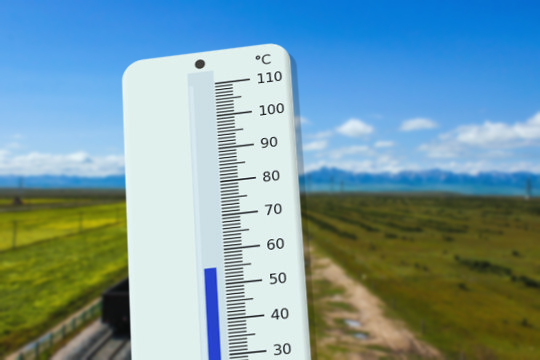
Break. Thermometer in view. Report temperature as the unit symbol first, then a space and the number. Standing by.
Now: °C 55
